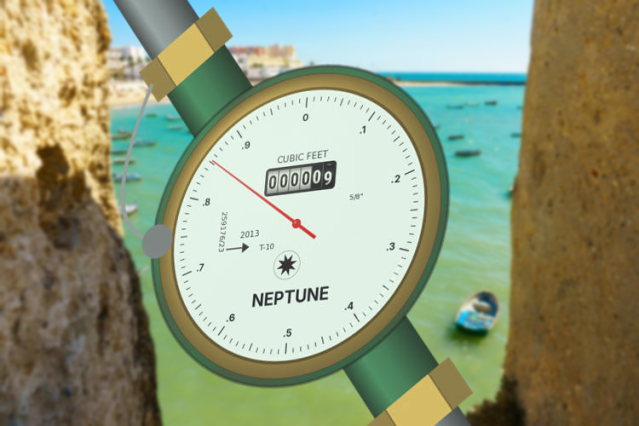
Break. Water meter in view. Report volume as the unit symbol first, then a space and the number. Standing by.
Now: ft³ 8.85
